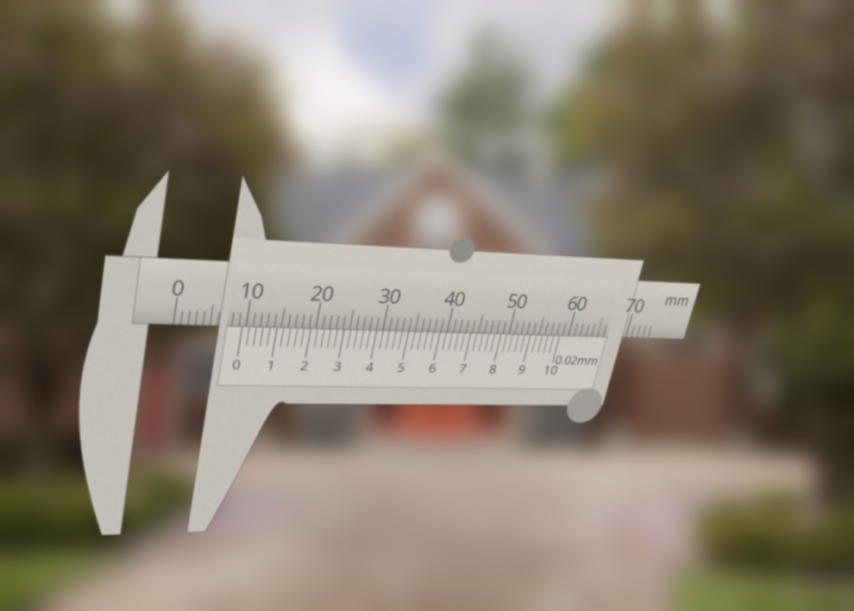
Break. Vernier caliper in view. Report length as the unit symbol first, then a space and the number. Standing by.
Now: mm 9.5
